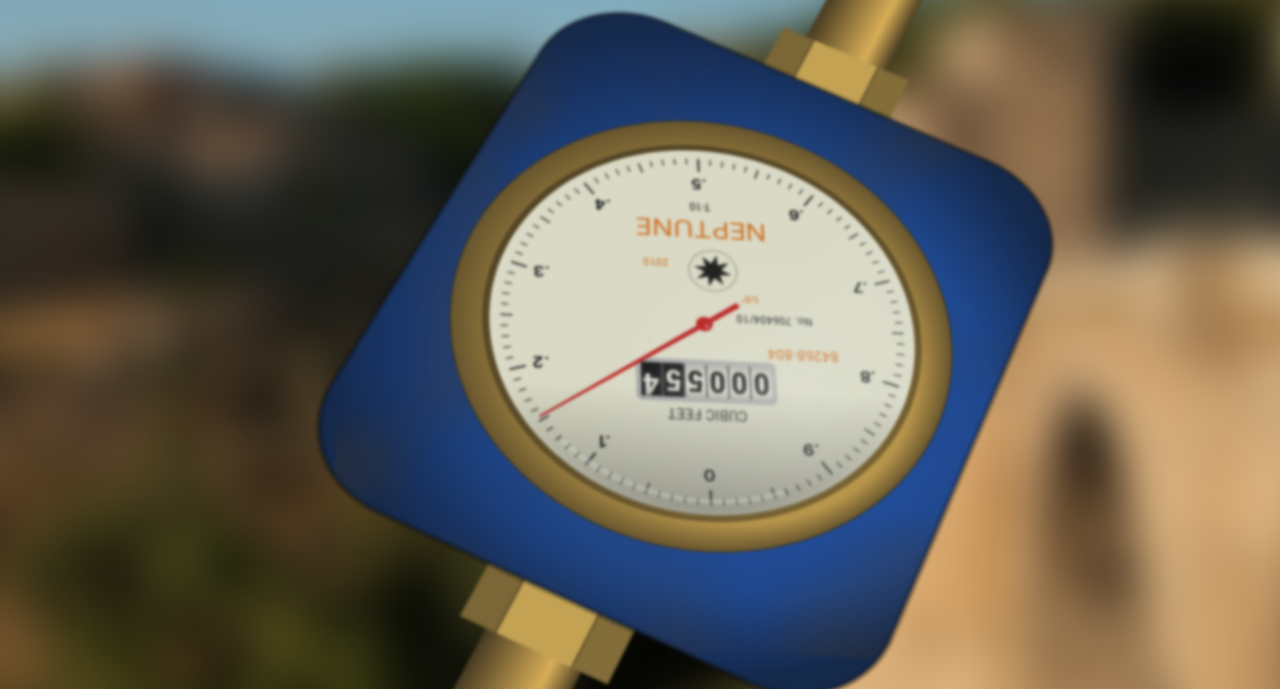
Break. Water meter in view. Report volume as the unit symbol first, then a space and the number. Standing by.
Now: ft³ 554.15
